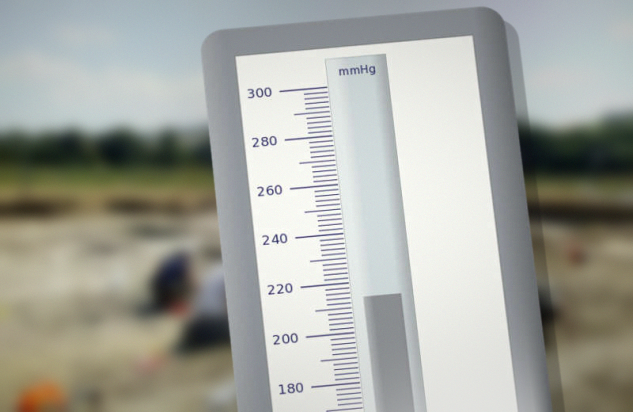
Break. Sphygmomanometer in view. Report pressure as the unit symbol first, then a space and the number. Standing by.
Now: mmHg 214
